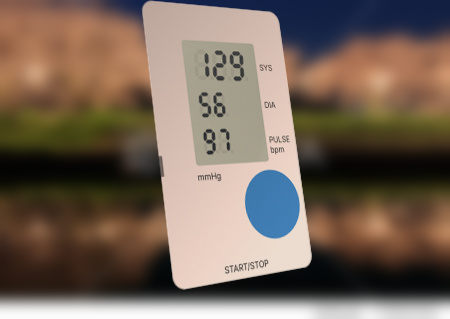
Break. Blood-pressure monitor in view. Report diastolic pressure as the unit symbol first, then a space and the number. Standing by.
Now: mmHg 56
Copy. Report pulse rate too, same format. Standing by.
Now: bpm 97
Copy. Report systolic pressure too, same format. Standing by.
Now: mmHg 129
